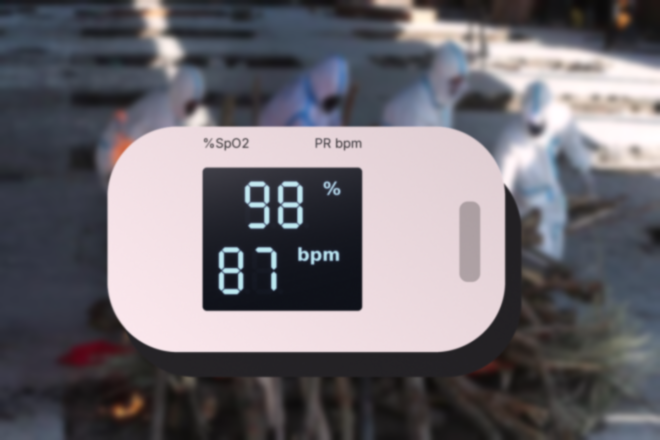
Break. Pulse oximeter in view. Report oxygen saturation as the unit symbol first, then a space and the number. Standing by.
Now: % 98
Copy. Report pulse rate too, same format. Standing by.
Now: bpm 87
